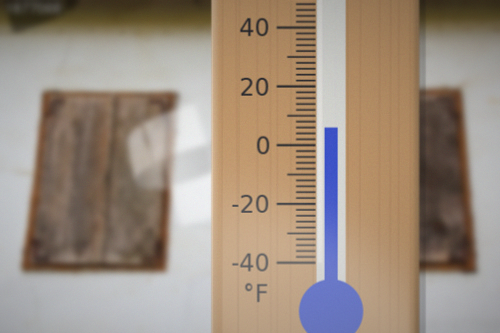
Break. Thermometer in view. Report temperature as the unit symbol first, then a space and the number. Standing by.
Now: °F 6
